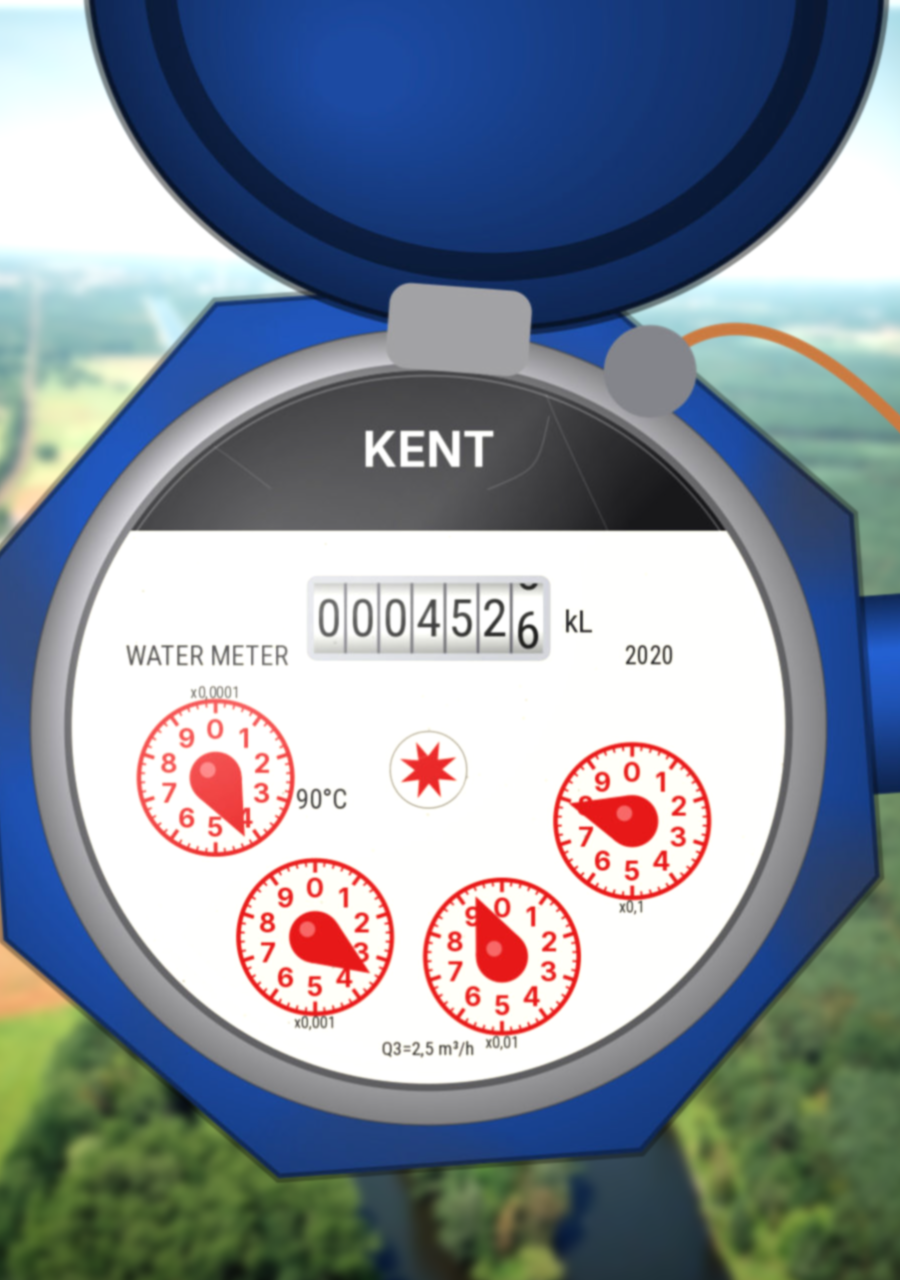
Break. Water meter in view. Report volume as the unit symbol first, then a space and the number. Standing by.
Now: kL 4525.7934
